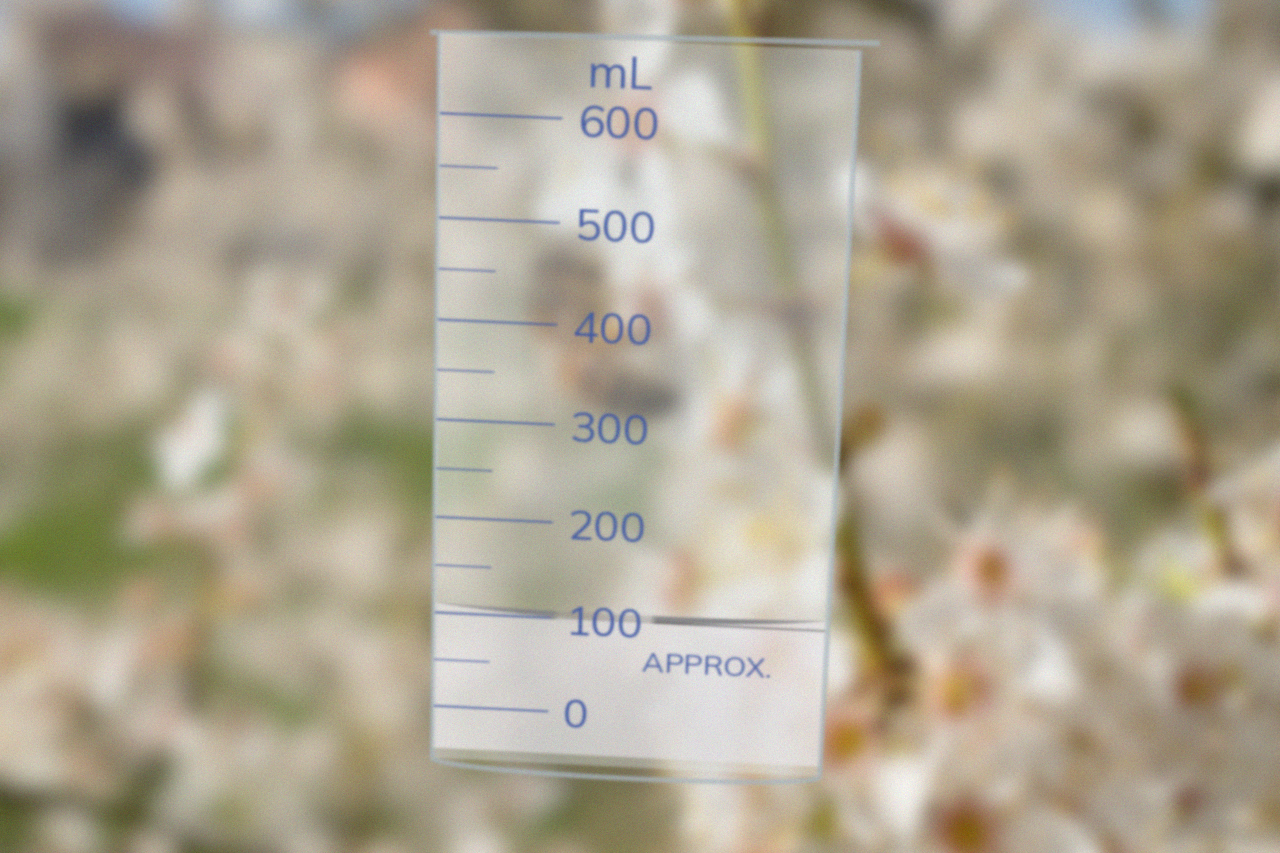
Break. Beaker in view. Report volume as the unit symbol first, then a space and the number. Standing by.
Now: mL 100
